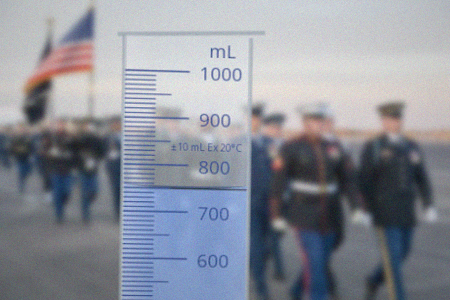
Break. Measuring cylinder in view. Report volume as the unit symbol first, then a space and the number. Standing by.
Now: mL 750
